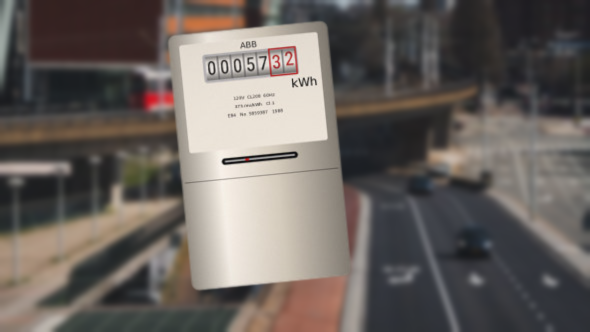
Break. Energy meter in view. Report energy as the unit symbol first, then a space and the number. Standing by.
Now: kWh 57.32
